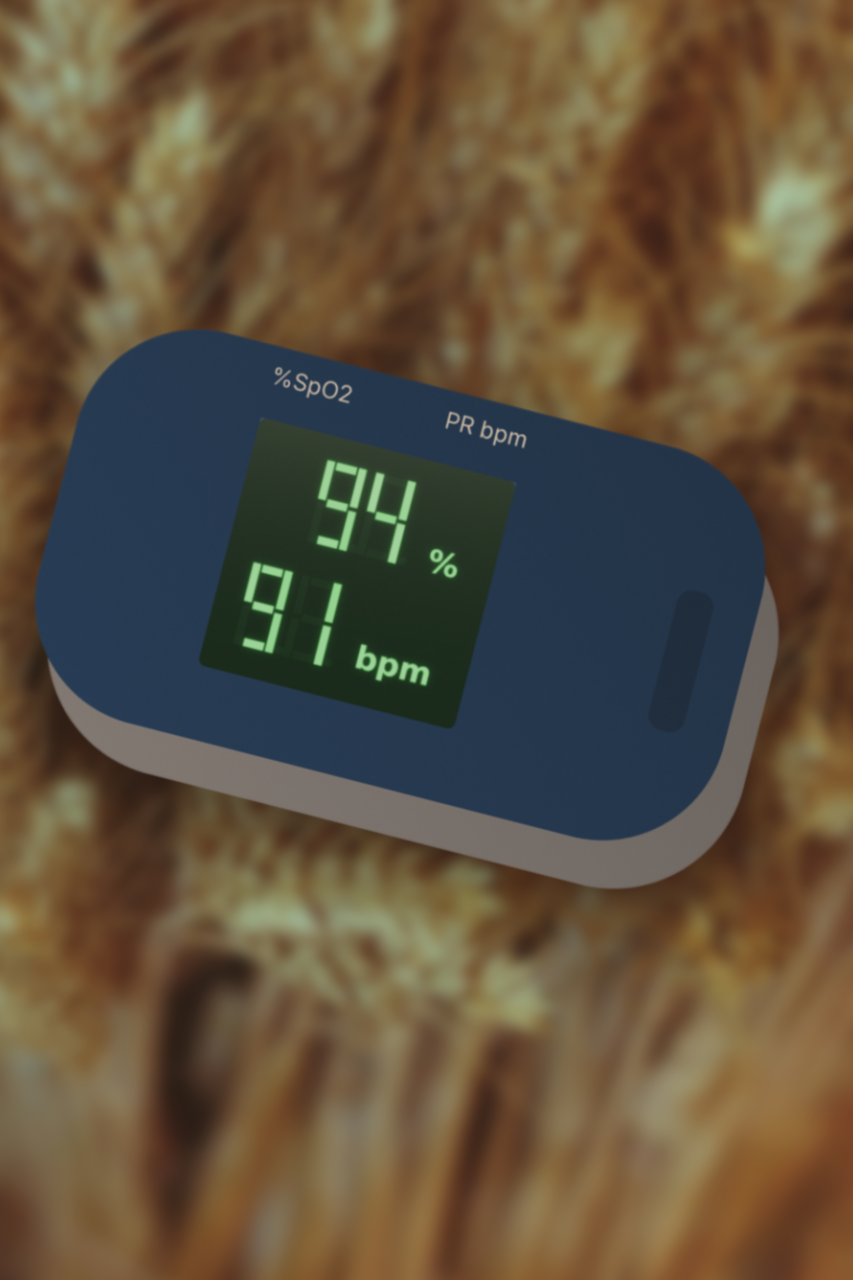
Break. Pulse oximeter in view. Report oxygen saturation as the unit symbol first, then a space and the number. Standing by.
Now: % 94
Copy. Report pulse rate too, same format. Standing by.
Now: bpm 91
